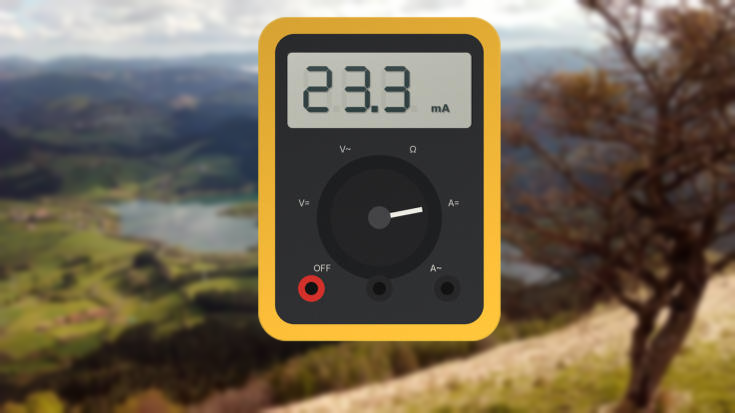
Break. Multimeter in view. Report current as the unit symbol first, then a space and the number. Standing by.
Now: mA 23.3
